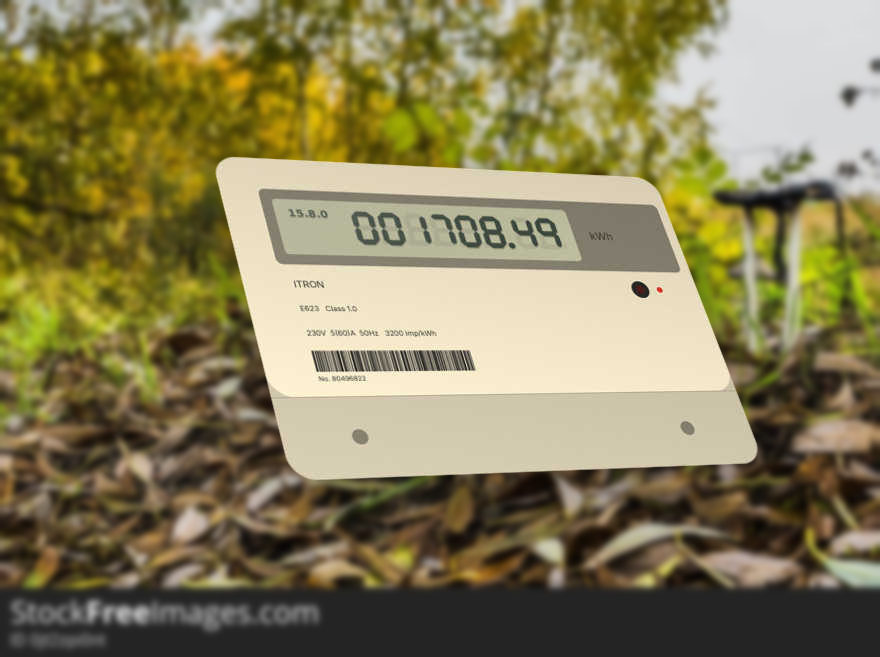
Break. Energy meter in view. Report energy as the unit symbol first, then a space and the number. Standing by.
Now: kWh 1708.49
